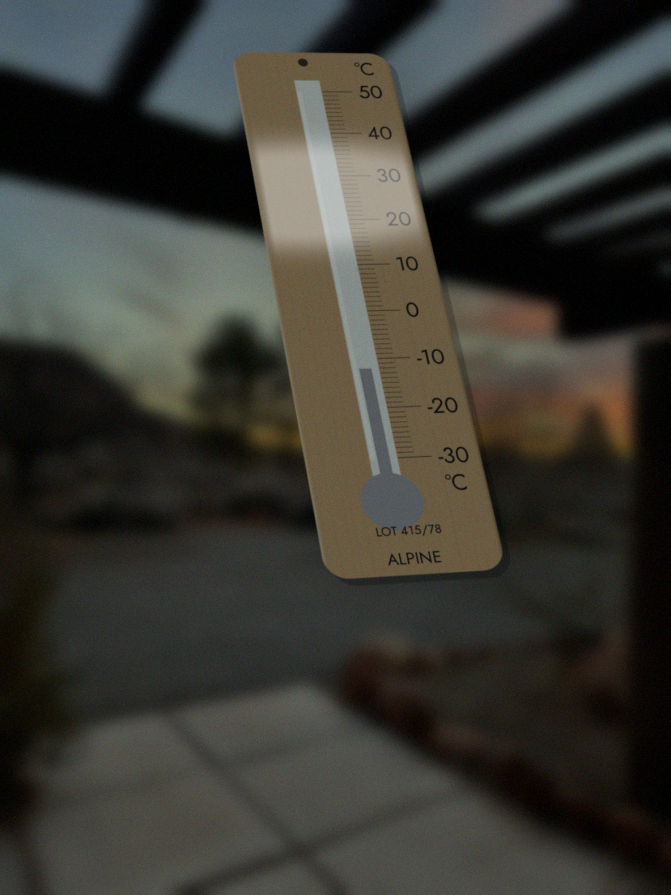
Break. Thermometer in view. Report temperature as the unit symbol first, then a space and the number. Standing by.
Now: °C -12
